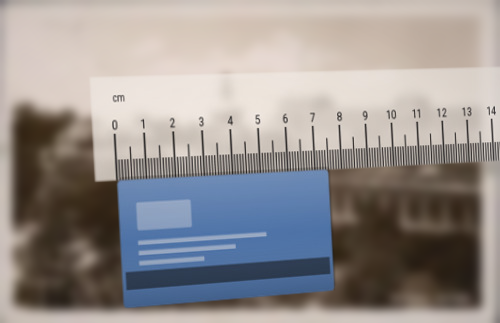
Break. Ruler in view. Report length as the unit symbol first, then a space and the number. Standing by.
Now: cm 7.5
